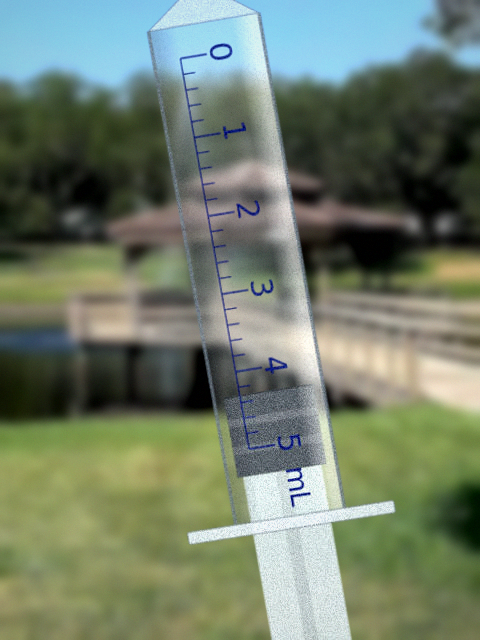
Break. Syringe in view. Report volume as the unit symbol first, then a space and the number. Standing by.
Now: mL 4.3
